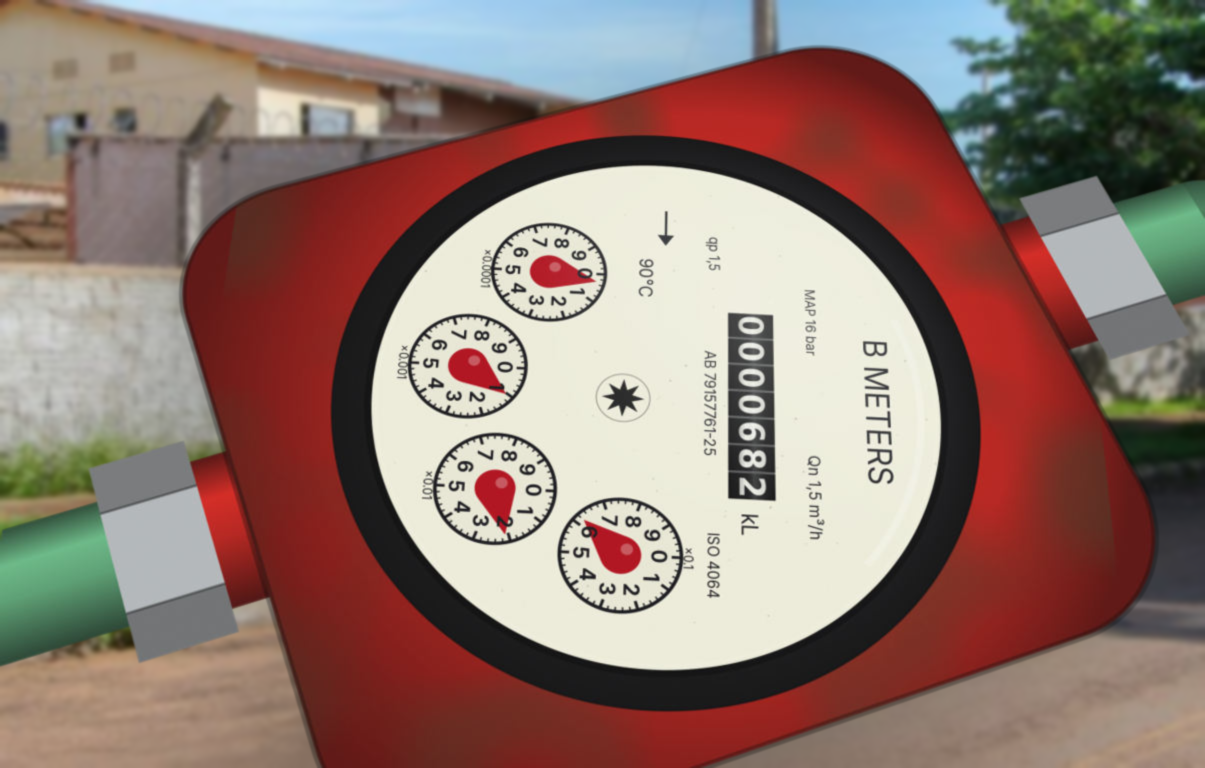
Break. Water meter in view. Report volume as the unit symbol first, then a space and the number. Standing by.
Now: kL 682.6210
